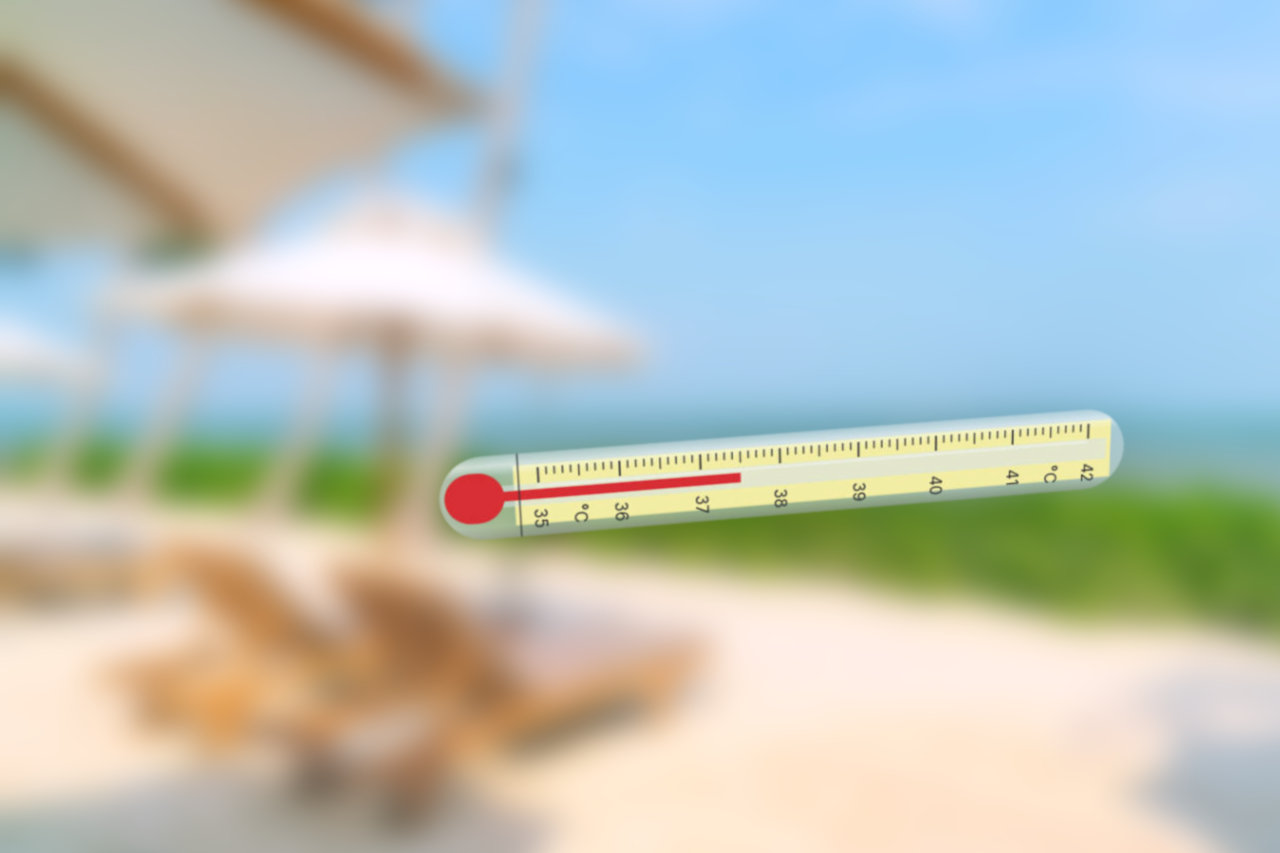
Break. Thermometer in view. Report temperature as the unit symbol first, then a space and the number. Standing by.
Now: °C 37.5
